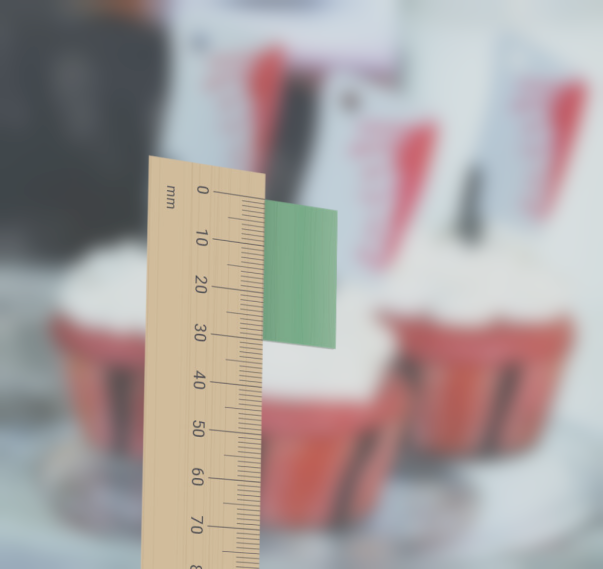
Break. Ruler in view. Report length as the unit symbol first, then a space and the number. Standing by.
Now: mm 30
